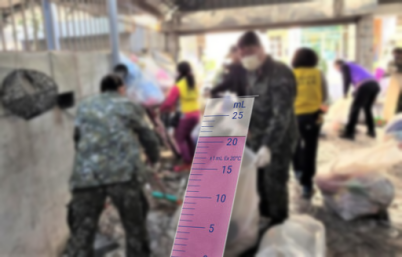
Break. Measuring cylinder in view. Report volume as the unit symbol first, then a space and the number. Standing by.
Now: mL 21
